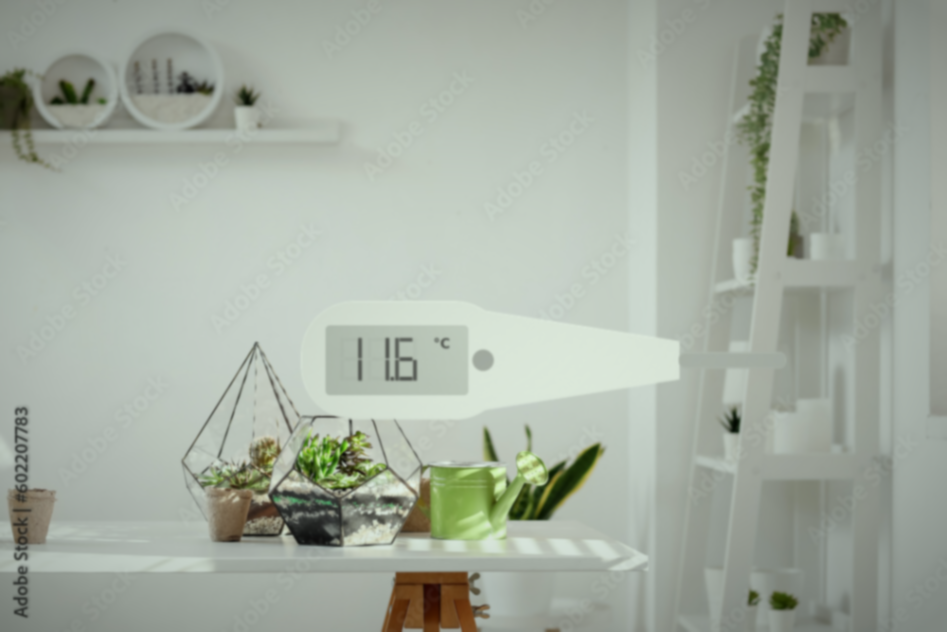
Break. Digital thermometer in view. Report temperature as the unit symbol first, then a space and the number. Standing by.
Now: °C 11.6
